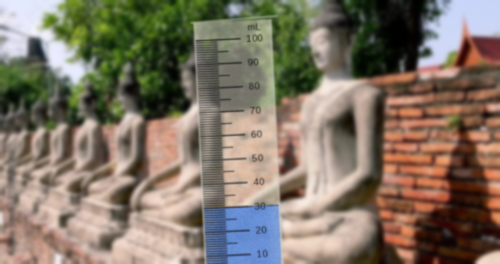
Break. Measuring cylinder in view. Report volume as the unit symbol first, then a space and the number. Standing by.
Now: mL 30
